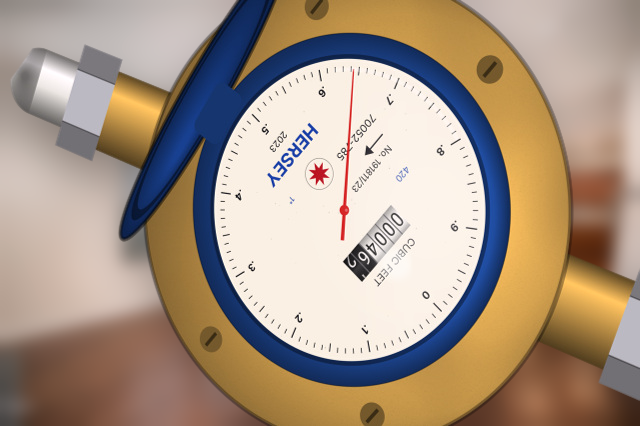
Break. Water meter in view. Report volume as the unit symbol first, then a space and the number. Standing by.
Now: ft³ 461.64
